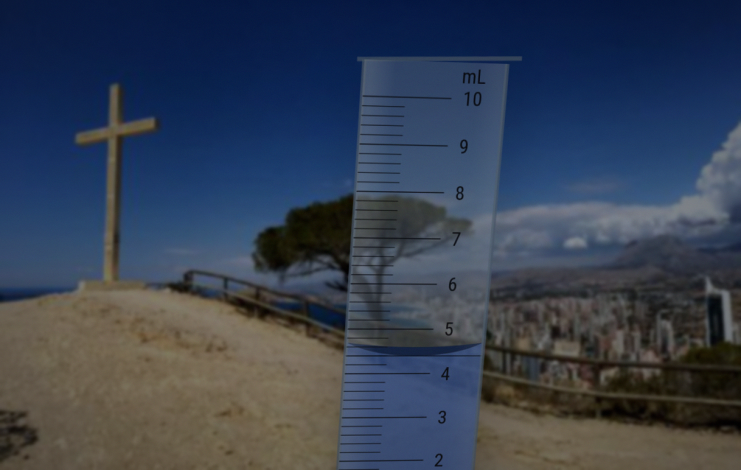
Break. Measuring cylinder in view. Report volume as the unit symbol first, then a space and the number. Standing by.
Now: mL 4.4
